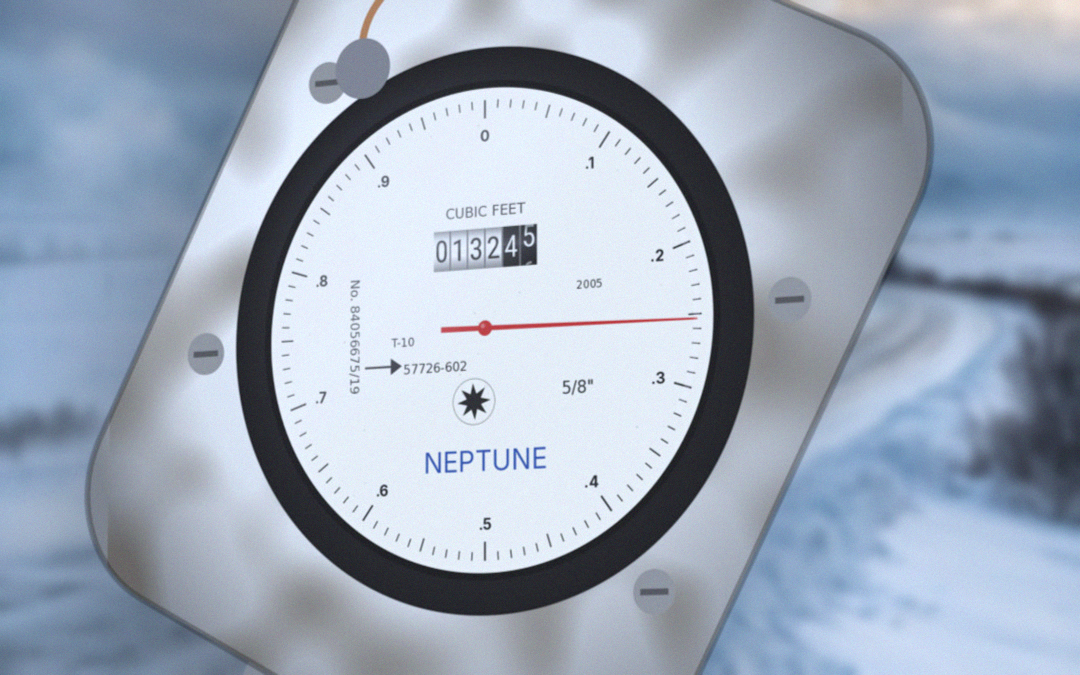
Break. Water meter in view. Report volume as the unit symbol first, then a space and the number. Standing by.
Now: ft³ 13245.25
